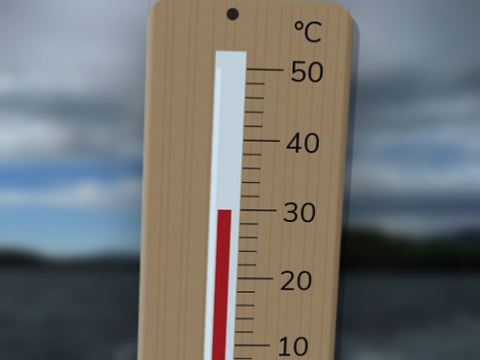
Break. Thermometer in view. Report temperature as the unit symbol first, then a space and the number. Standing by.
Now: °C 30
